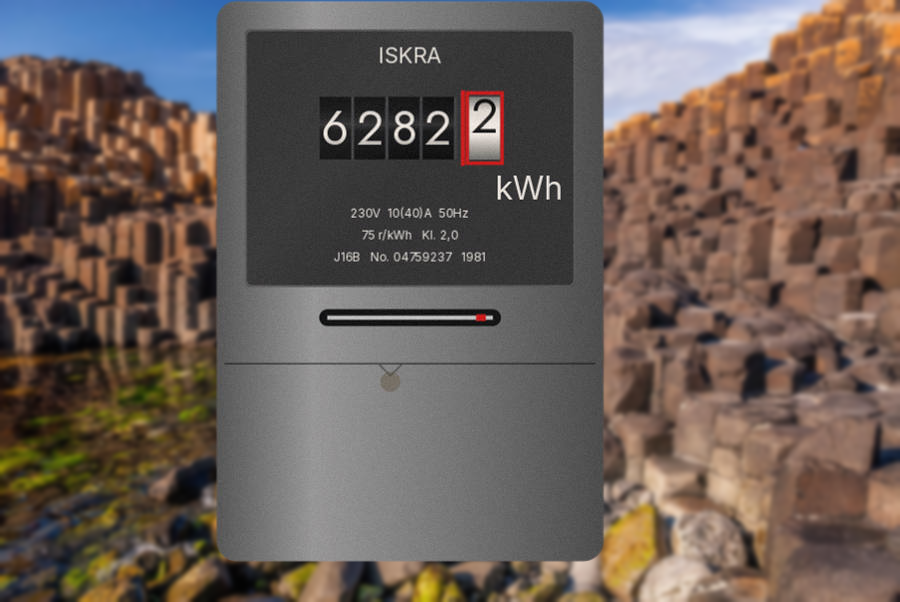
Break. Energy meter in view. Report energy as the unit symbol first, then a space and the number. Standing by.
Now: kWh 6282.2
